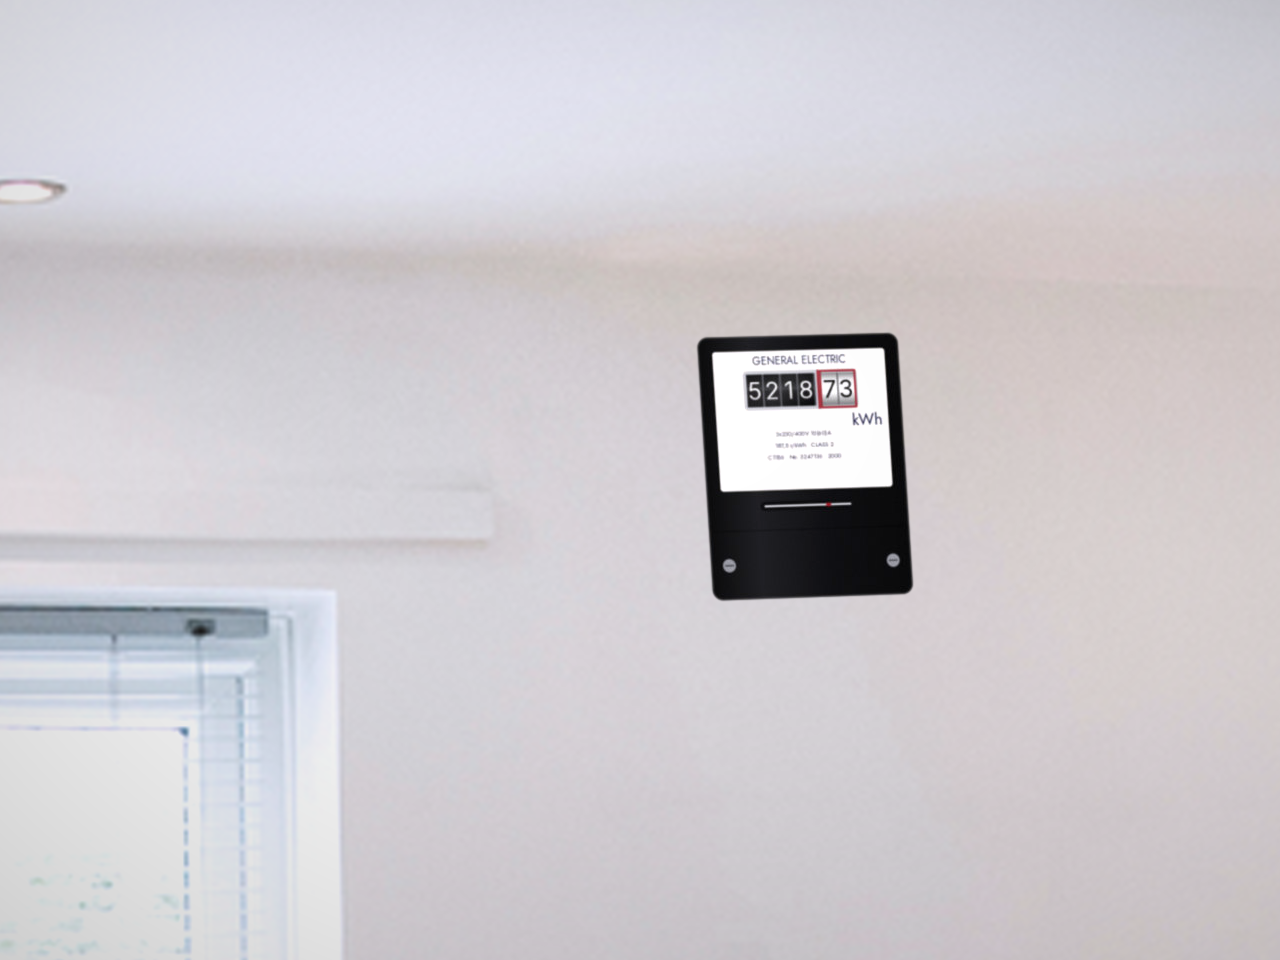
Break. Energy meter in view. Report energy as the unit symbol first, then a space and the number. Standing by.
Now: kWh 5218.73
